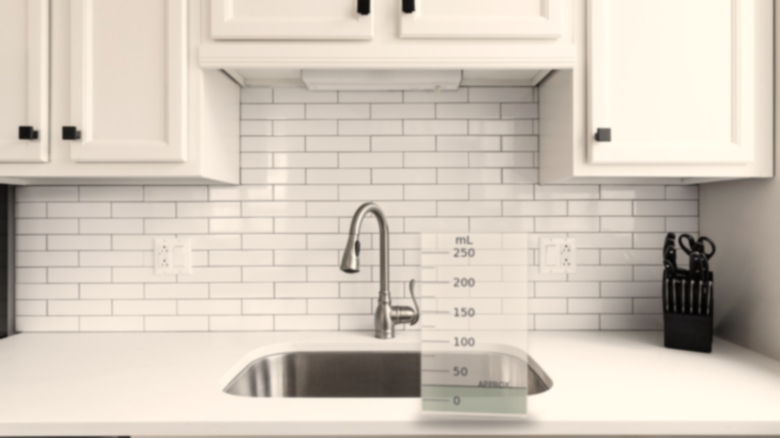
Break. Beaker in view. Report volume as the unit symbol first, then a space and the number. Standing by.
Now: mL 25
